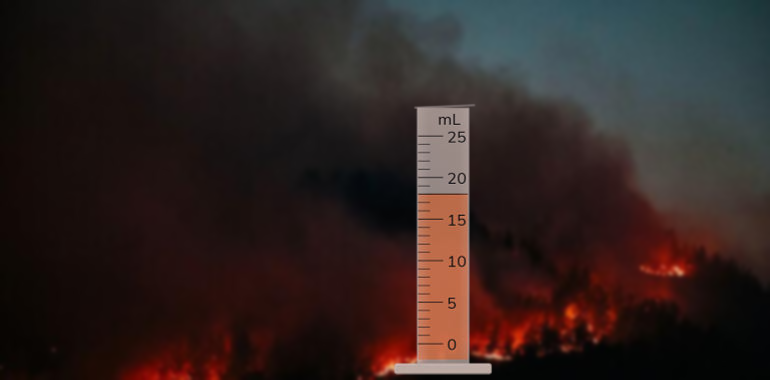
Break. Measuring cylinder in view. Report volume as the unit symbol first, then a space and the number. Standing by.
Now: mL 18
